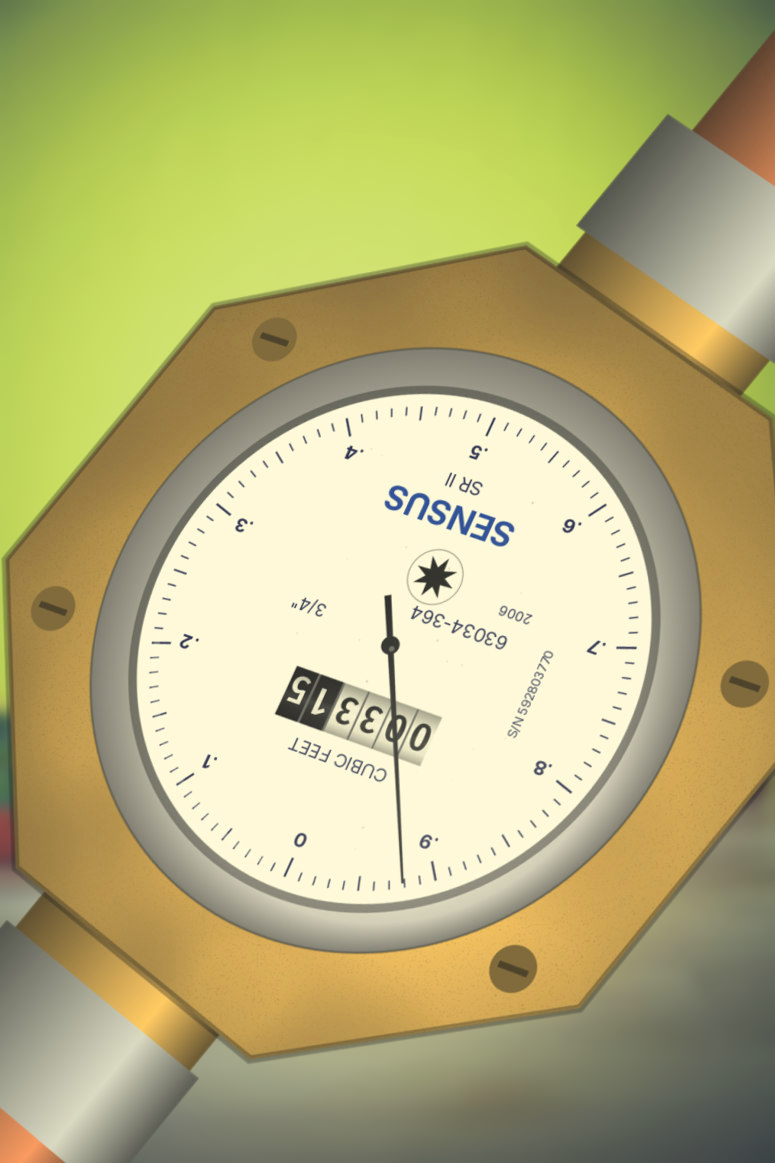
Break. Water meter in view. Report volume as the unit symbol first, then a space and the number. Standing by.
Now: ft³ 3314.92
